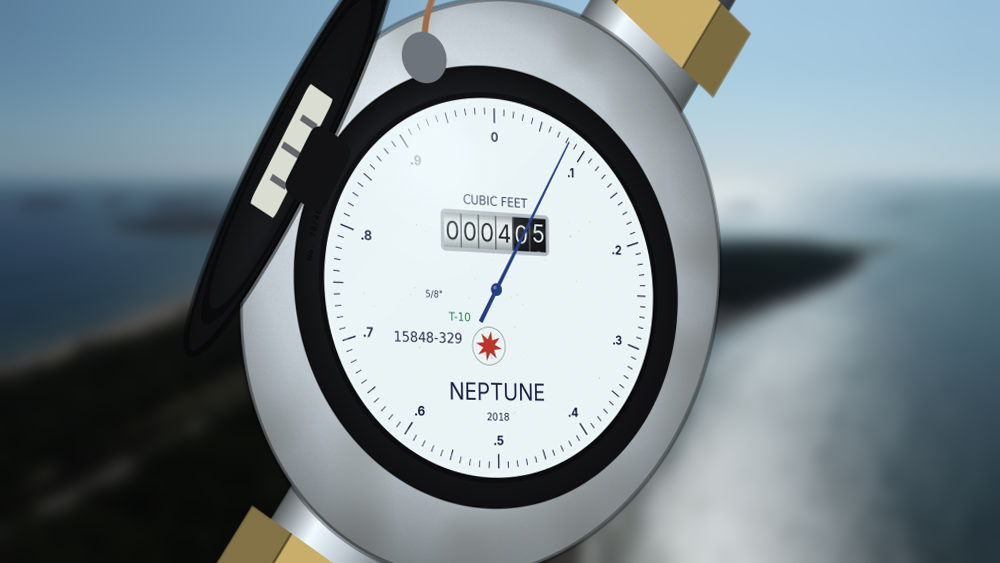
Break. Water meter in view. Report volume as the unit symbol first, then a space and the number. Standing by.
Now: ft³ 405.08
